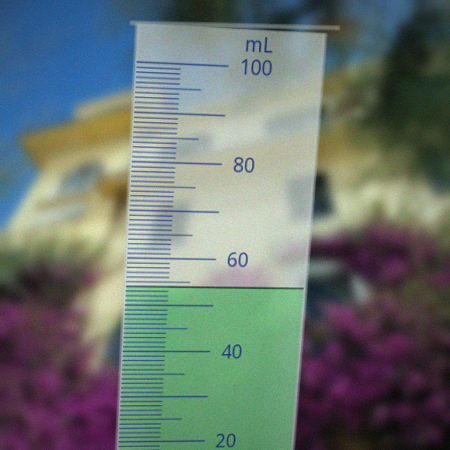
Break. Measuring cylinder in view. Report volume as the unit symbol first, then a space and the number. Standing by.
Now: mL 54
